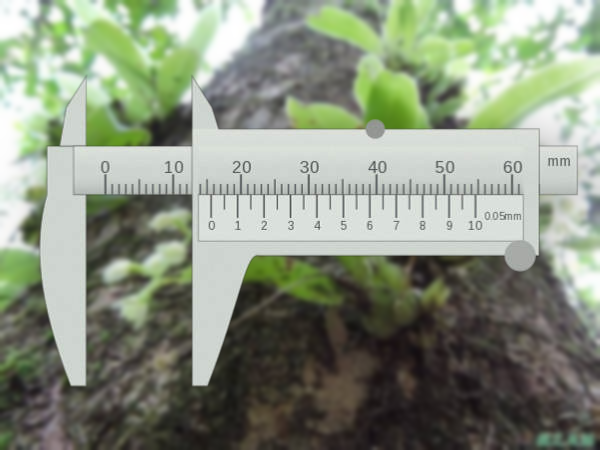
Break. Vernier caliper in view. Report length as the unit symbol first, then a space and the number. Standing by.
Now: mm 15.6
